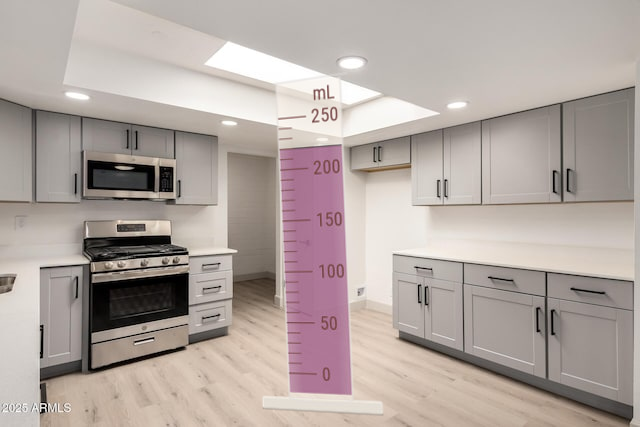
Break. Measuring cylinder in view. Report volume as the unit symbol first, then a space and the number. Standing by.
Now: mL 220
